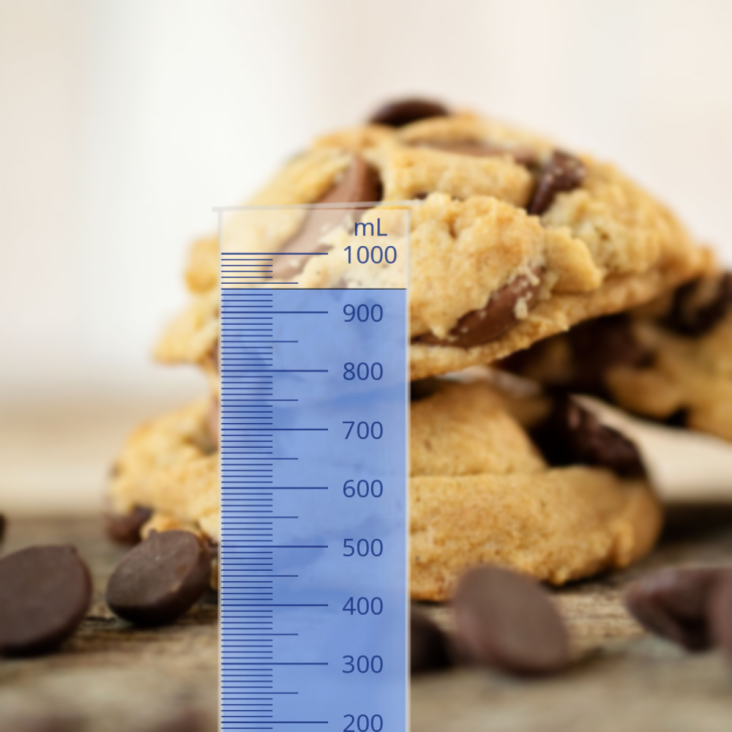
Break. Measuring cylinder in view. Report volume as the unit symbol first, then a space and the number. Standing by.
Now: mL 940
